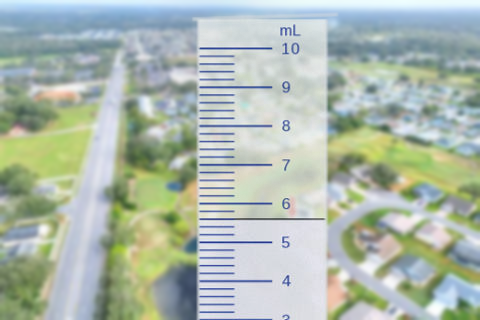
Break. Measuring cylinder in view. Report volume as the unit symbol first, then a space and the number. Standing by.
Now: mL 5.6
